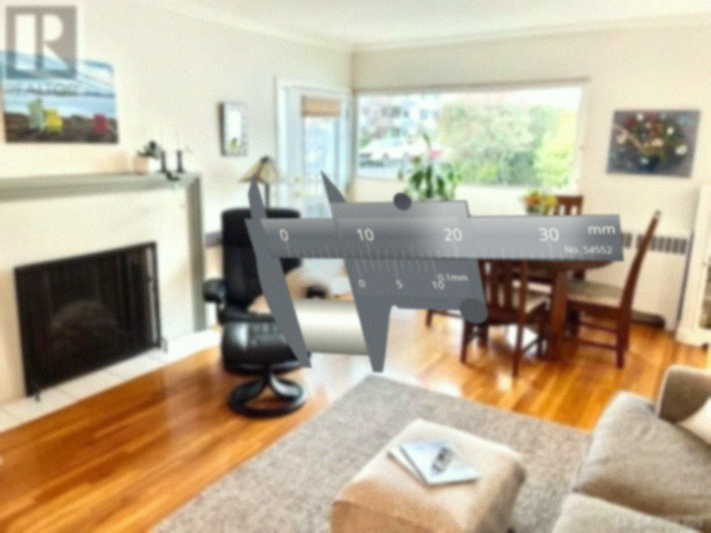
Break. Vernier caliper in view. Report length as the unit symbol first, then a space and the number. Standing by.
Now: mm 8.2
